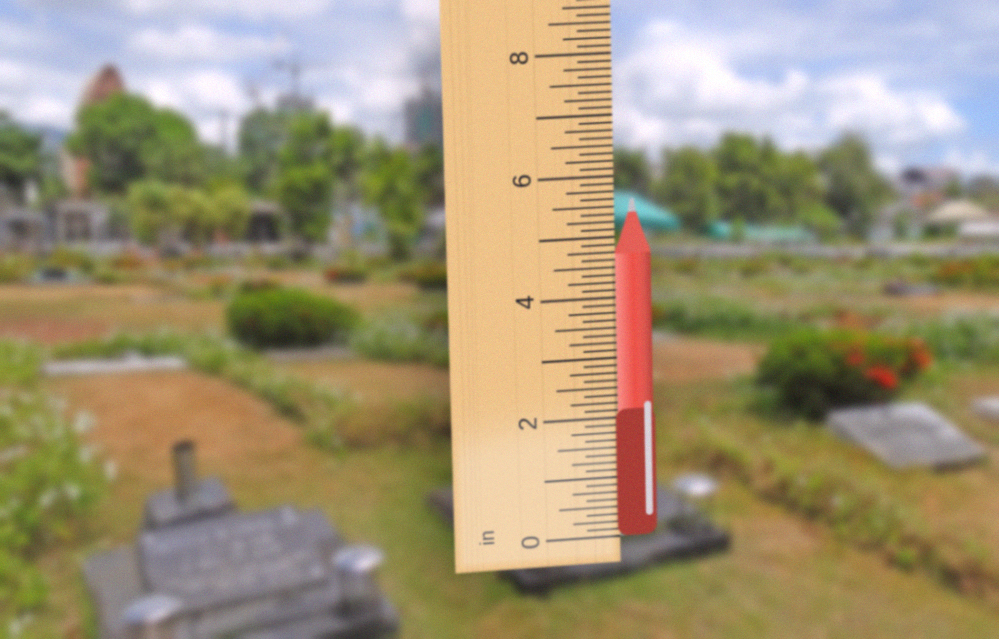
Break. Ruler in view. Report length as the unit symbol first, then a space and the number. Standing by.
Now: in 5.625
